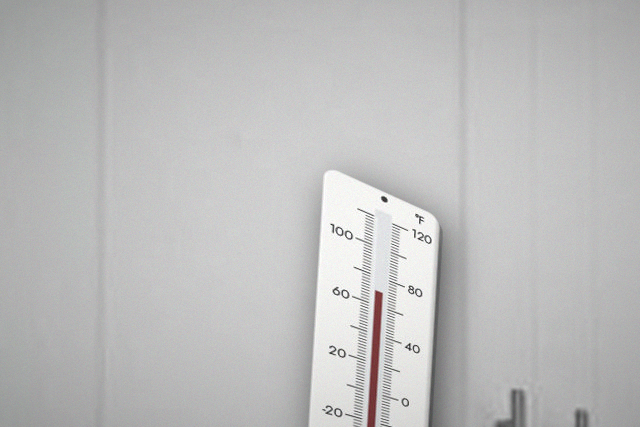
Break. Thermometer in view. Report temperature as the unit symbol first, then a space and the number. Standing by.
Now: °F 70
